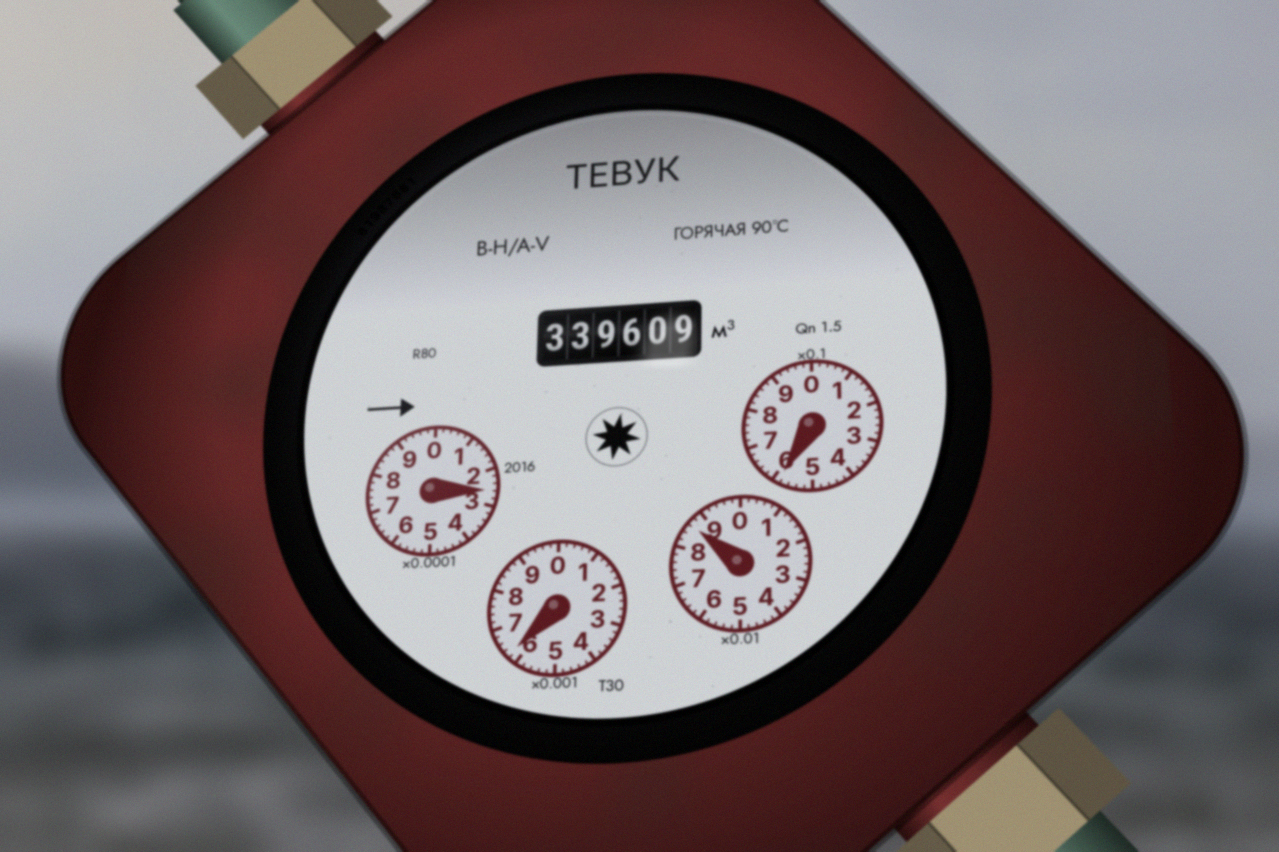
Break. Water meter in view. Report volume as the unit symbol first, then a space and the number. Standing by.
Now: m³ 339609.5862
